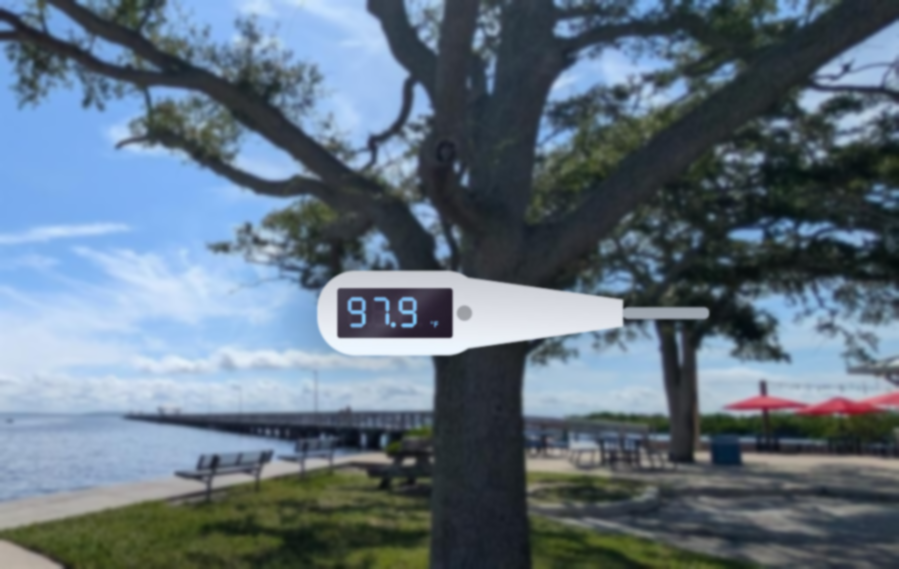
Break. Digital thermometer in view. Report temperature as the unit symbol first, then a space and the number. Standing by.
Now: °F 97.9
